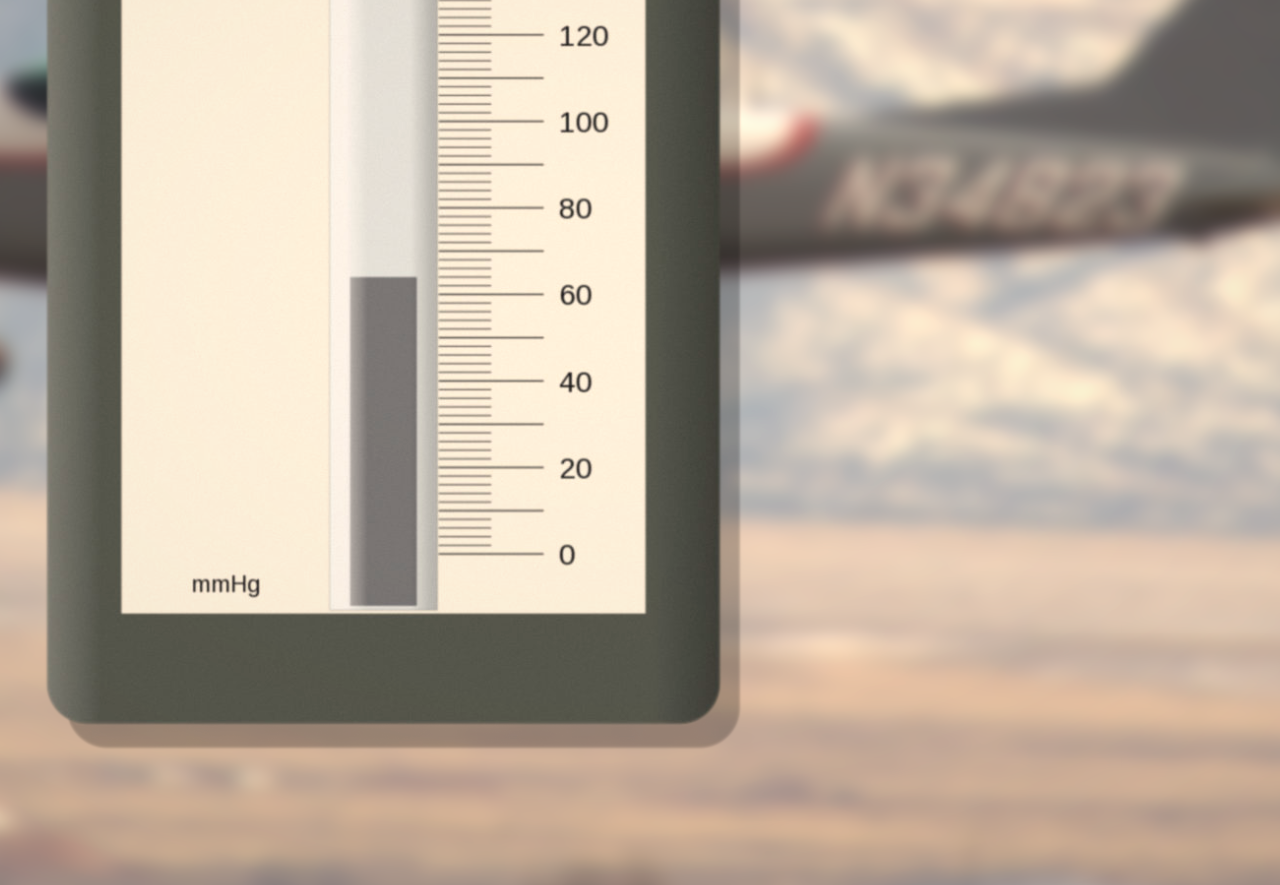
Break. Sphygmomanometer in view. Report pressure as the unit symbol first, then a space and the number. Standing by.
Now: mmHg 64
